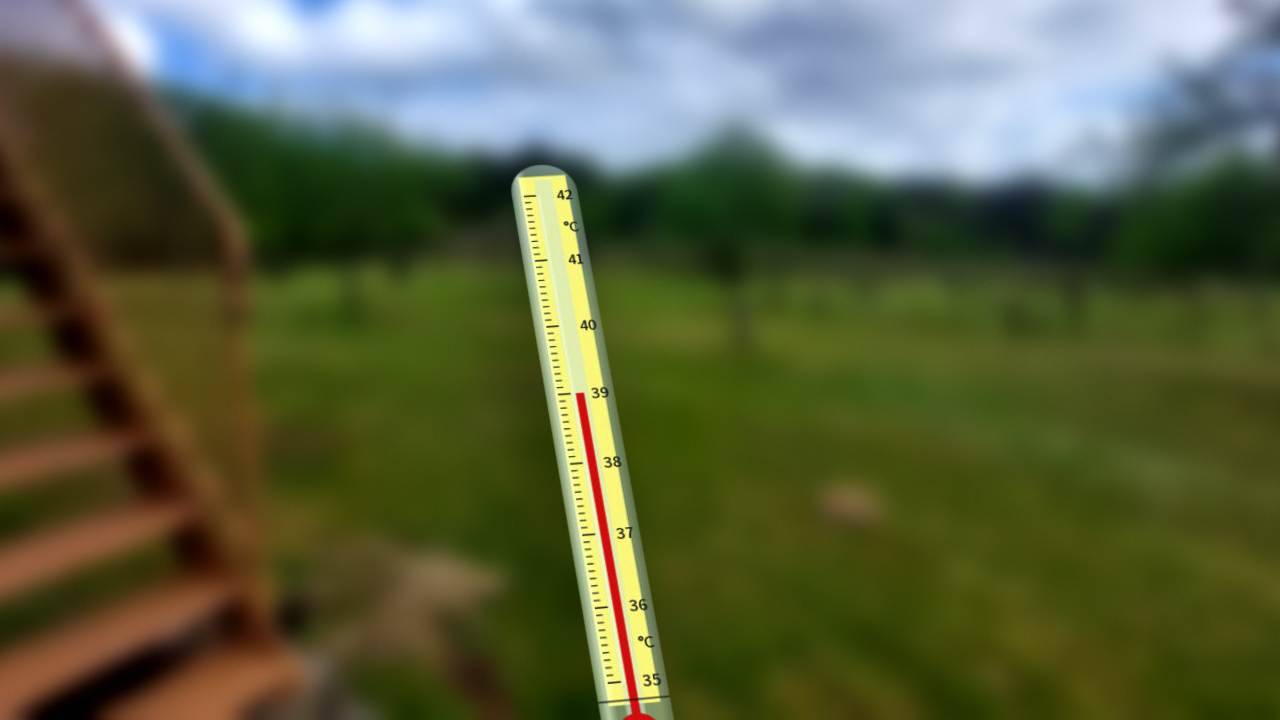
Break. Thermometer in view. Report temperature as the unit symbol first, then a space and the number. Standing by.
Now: °C 39
